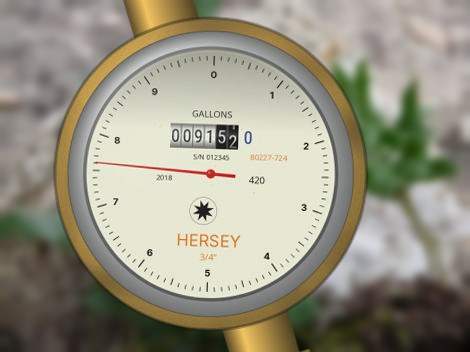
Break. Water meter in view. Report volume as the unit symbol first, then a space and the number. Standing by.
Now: gal 91517.6
